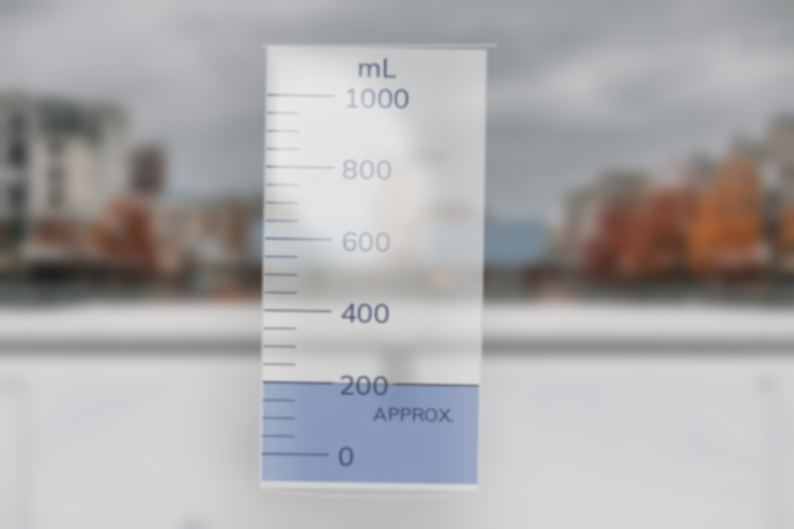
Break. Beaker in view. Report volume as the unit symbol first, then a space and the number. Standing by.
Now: mL 200
